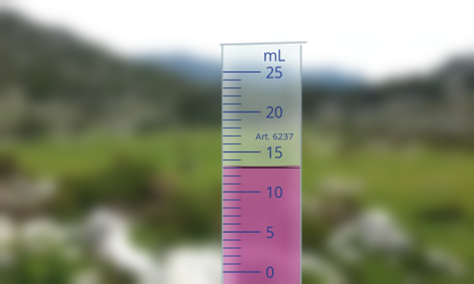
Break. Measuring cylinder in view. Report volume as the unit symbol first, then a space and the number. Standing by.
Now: mL 13
